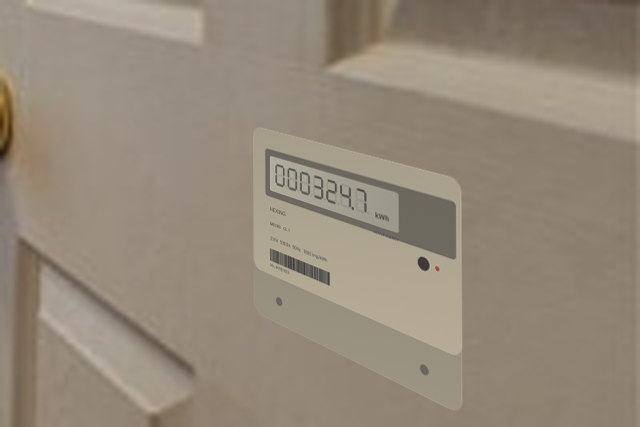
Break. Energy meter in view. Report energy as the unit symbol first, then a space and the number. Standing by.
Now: kWh 324.7
